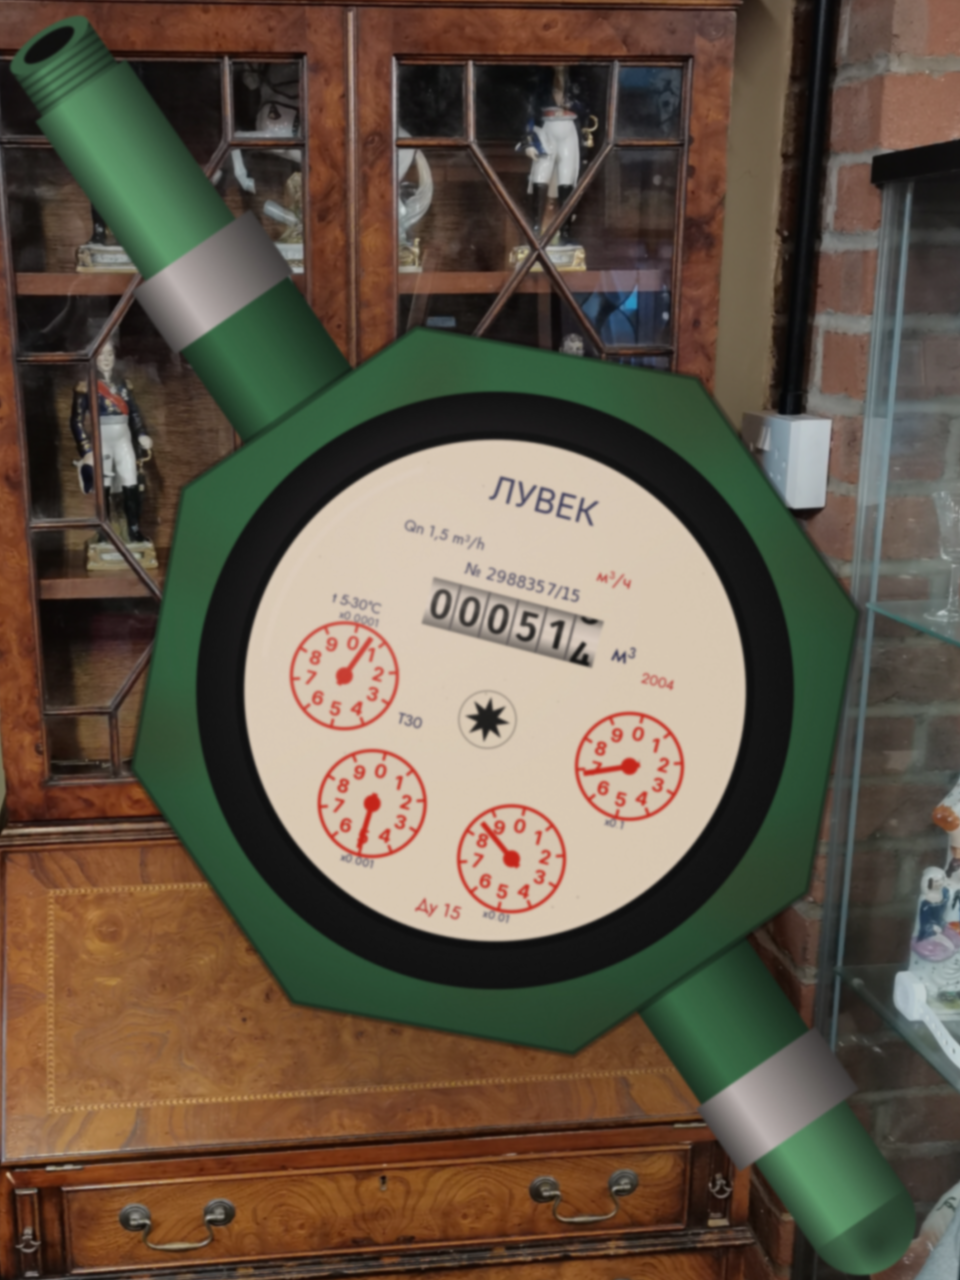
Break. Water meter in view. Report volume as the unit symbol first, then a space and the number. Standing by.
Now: m³ 513.6850
